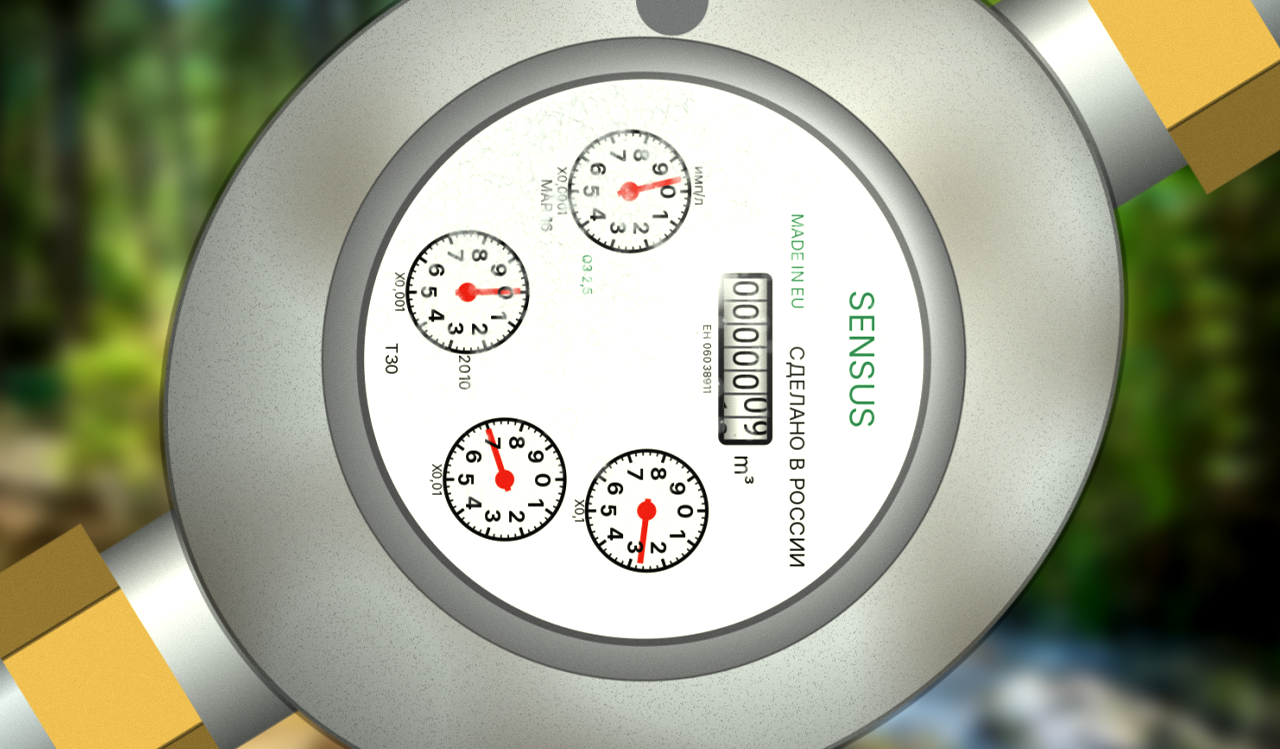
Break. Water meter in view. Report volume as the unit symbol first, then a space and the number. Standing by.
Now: m³ 9.2699
